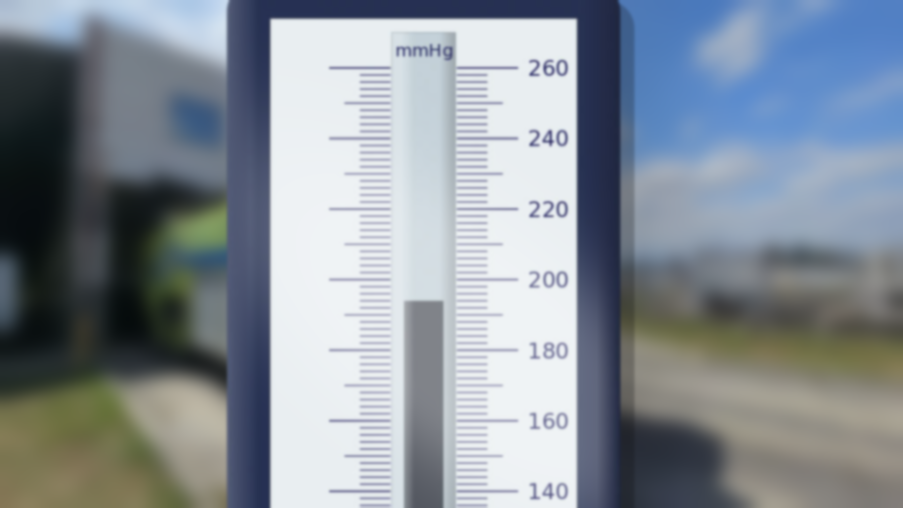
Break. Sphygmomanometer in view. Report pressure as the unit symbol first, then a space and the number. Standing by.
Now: mmHg 194
